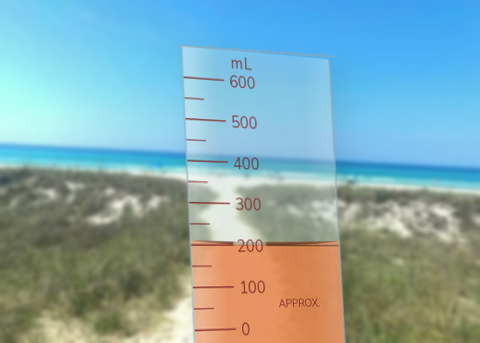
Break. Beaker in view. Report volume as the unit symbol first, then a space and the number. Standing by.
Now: mL 200
